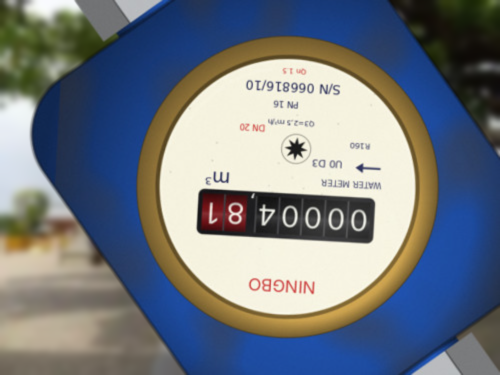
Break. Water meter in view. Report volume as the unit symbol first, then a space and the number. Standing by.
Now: m³ 4.81
